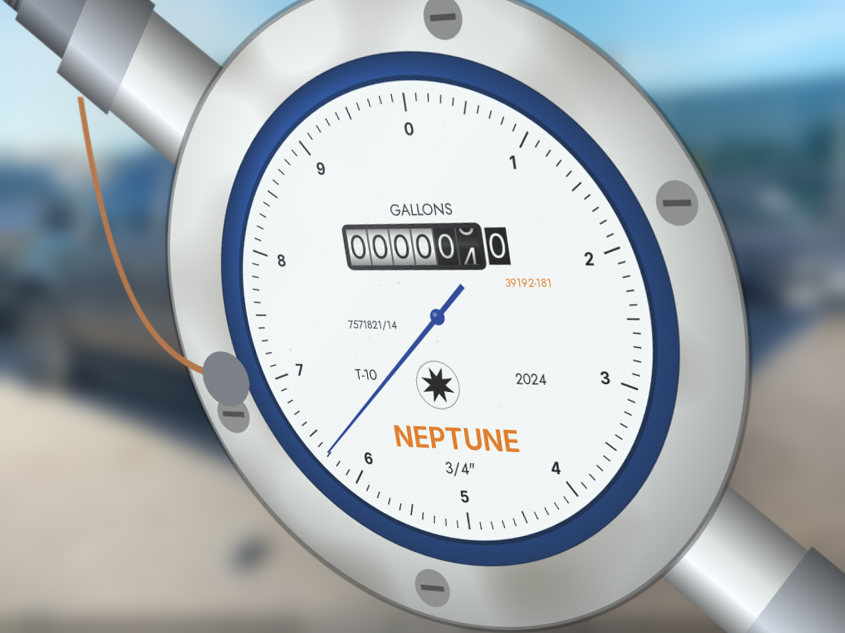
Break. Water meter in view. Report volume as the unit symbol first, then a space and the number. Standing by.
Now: gal 36.3
